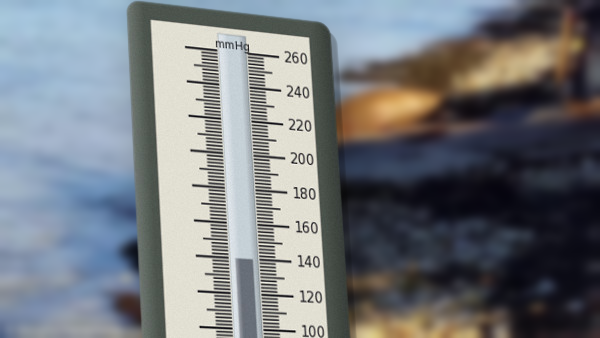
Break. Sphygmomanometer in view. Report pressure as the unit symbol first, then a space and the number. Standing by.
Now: mmHg 140
